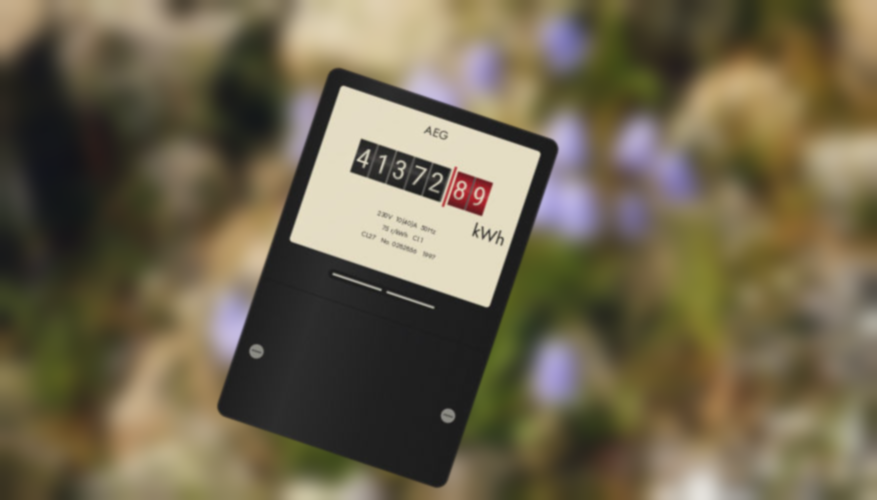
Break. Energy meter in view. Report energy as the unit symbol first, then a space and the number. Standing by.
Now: kWh 41372.89
